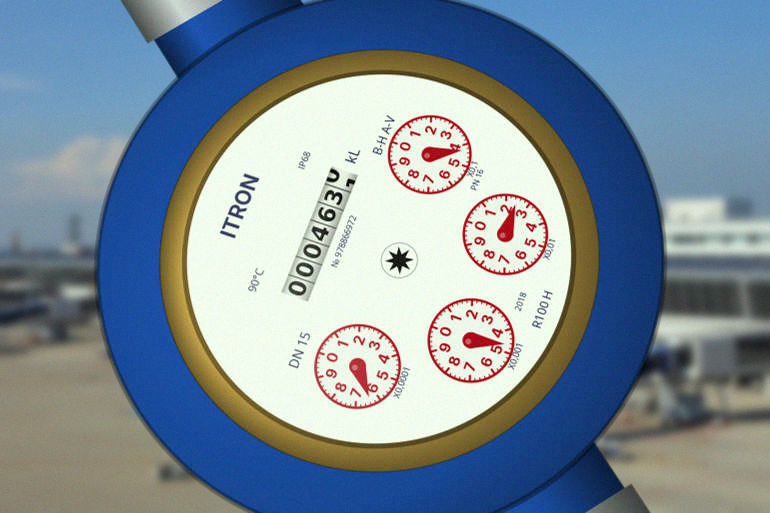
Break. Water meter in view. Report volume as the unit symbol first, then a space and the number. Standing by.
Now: kL 4630.4246
